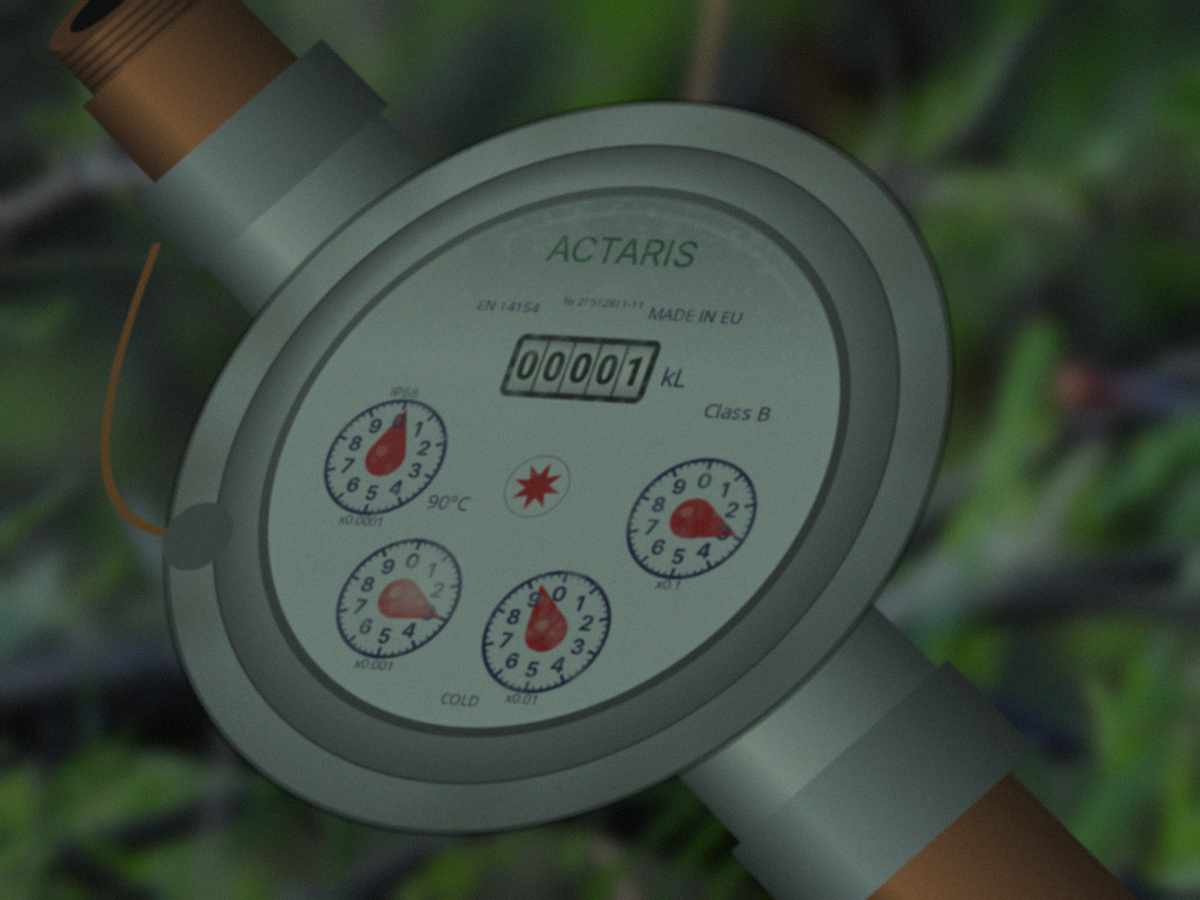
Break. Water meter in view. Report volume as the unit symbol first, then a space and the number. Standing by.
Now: kL 1.2930
